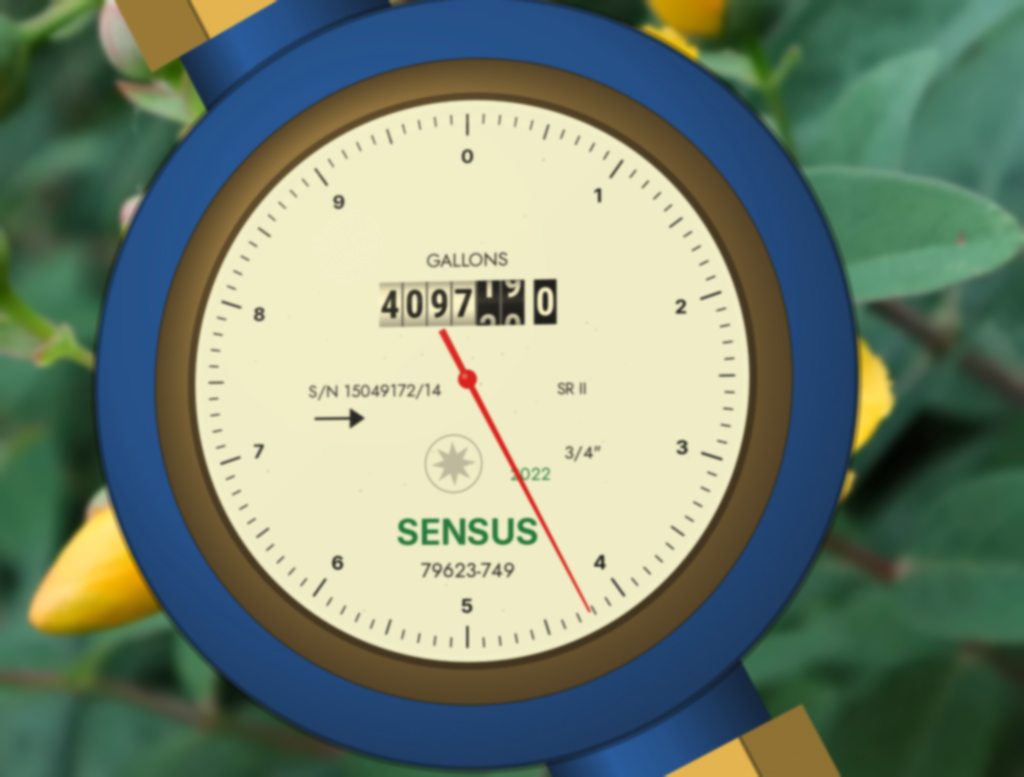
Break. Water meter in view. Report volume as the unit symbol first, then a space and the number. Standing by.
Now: gal 4097194.2
